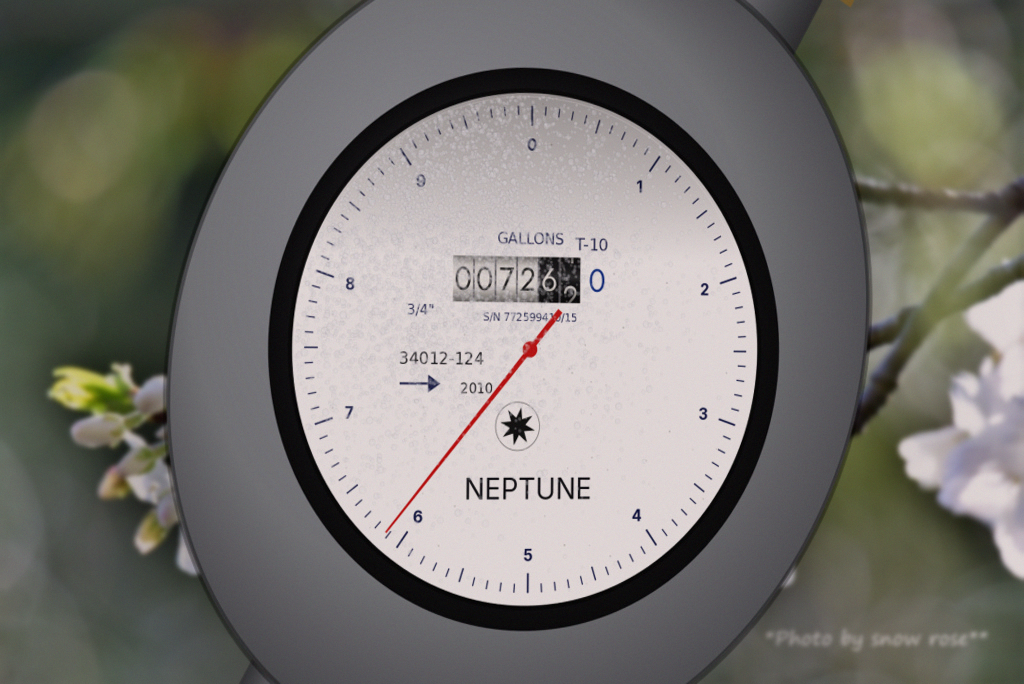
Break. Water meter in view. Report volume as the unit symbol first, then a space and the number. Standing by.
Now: gal 72616.1
